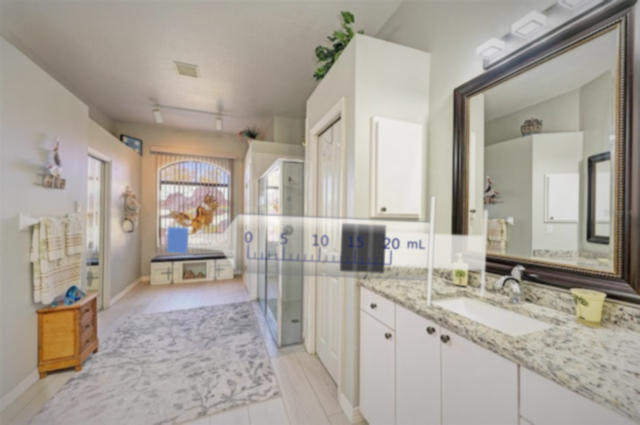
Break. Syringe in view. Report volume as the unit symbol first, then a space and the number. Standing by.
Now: mL 13
